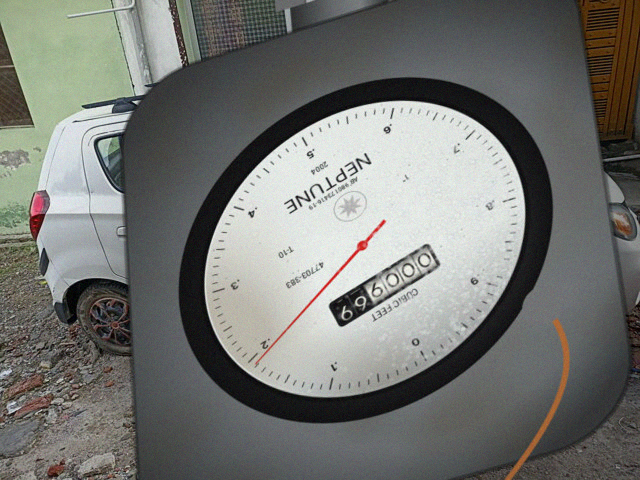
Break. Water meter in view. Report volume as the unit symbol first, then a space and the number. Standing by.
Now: ft³ 969.19
